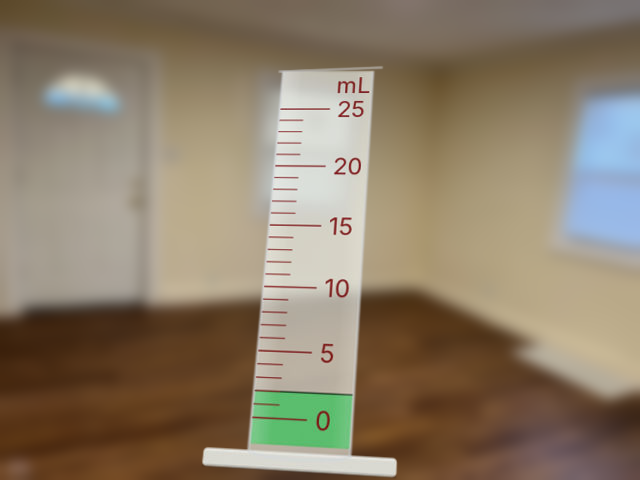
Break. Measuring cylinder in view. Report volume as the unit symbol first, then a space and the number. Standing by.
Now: mL 2
